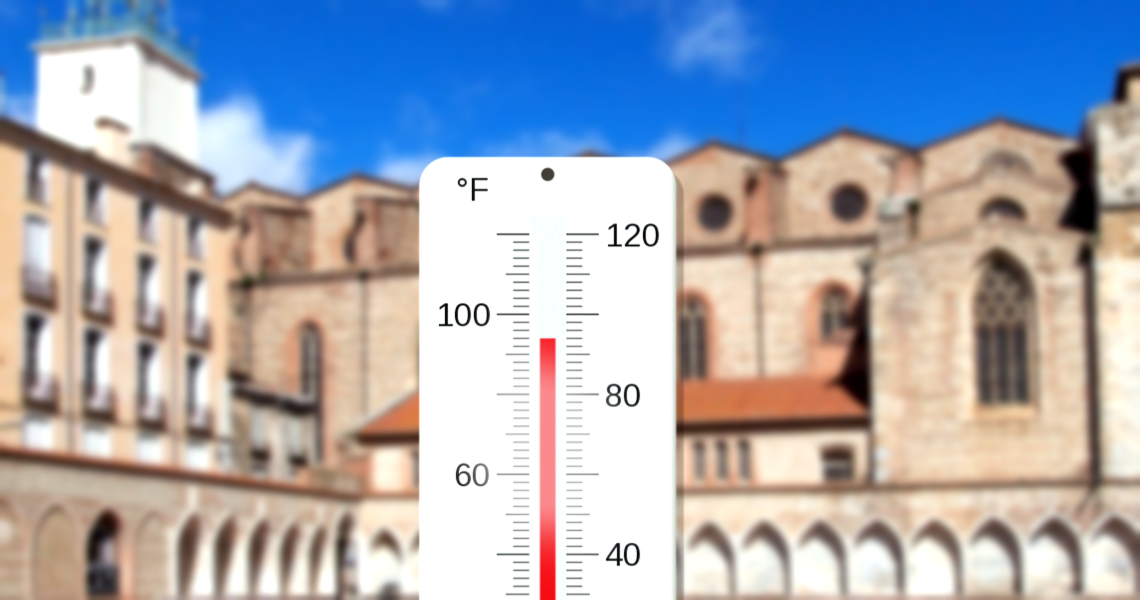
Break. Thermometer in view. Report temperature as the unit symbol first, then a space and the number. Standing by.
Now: °F 94
